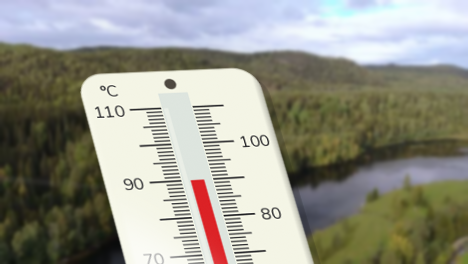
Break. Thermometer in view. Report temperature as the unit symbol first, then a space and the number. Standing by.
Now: °C 90
